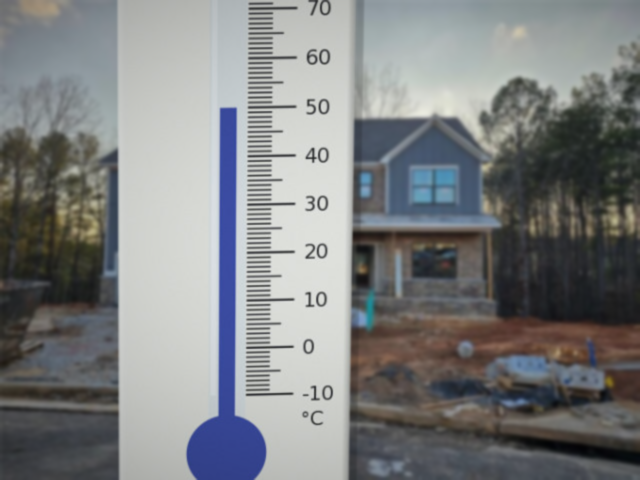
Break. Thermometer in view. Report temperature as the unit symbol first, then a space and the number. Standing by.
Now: °C 50
